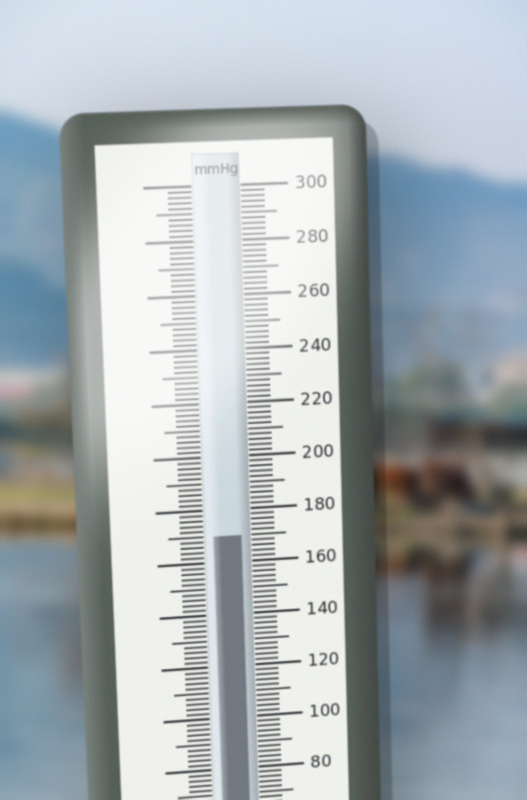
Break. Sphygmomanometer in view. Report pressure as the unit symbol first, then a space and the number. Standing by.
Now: mmHg 170
